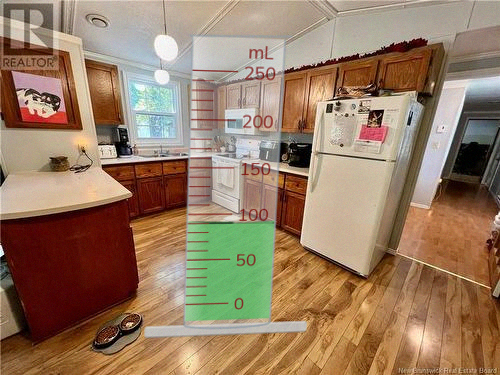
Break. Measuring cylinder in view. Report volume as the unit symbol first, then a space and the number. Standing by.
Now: mL 90
